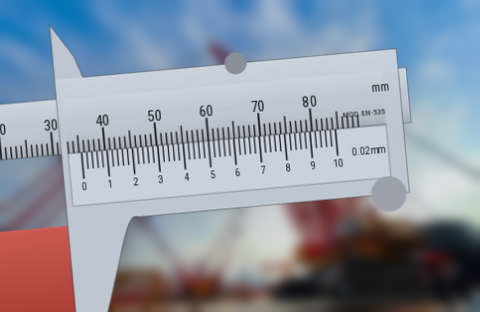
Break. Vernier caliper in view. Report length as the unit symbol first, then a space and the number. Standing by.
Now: mm 35.5
